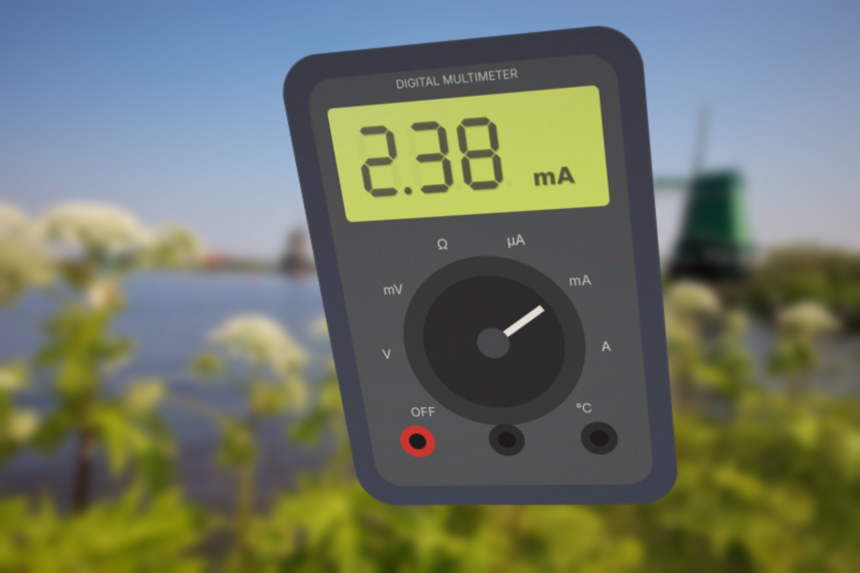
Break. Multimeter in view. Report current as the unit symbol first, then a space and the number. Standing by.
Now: mA 2.38
